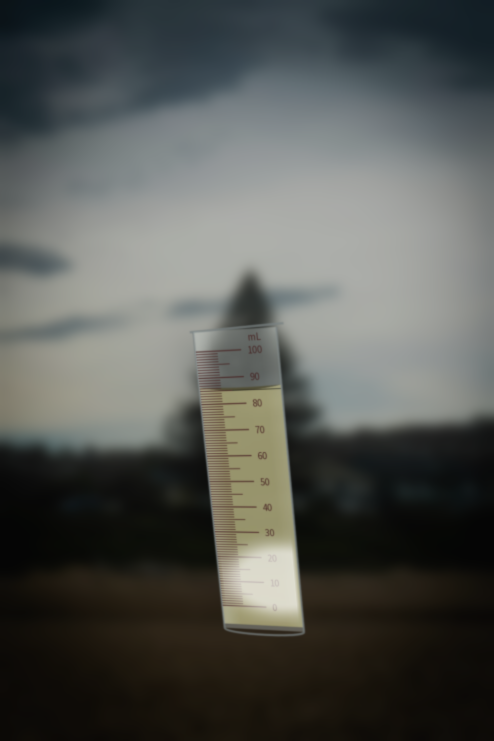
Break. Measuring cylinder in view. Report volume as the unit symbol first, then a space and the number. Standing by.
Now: mL 85
